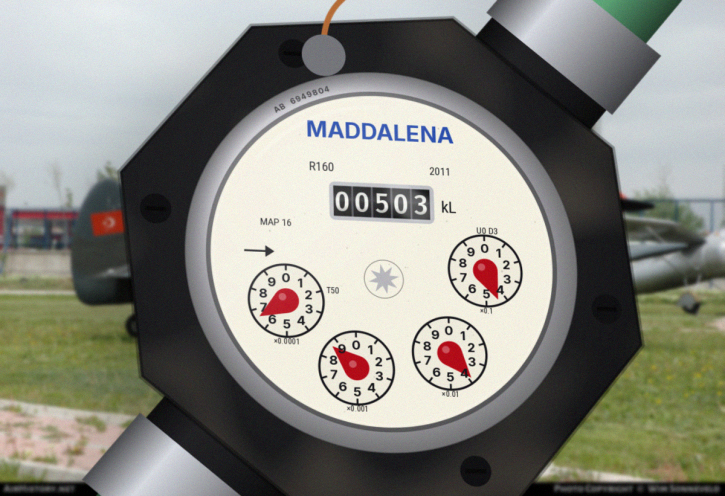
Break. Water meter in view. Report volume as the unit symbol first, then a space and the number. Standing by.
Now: kL 503.4386
